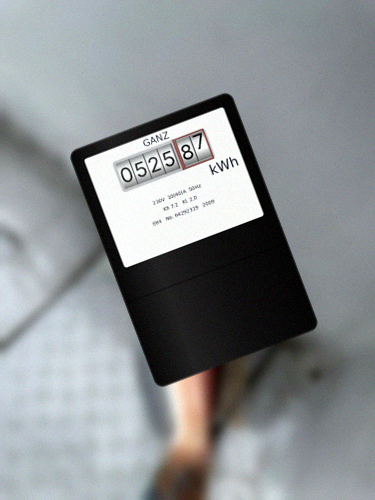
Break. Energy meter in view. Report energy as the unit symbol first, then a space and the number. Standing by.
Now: kWh 525.87
